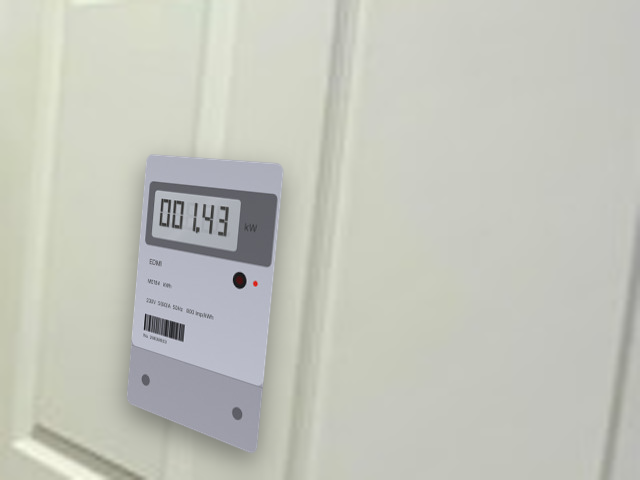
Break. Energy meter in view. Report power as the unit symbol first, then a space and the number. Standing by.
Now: kW 1.43
